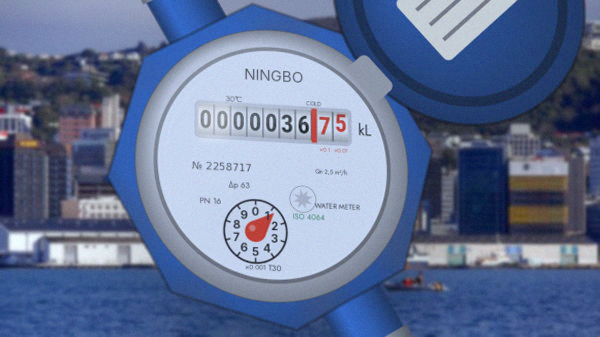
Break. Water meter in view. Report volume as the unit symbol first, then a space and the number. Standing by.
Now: kL 36.751
